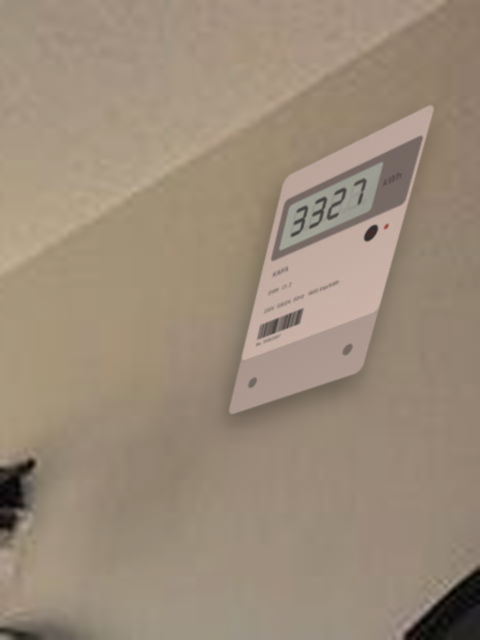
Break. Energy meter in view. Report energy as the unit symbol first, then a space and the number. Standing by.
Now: kWh 3327
